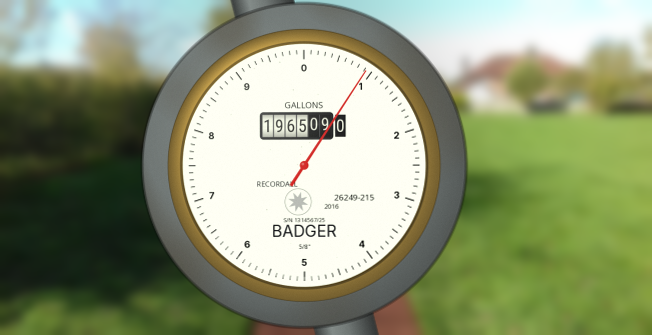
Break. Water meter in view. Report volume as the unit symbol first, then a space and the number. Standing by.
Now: gal 1965090.9
